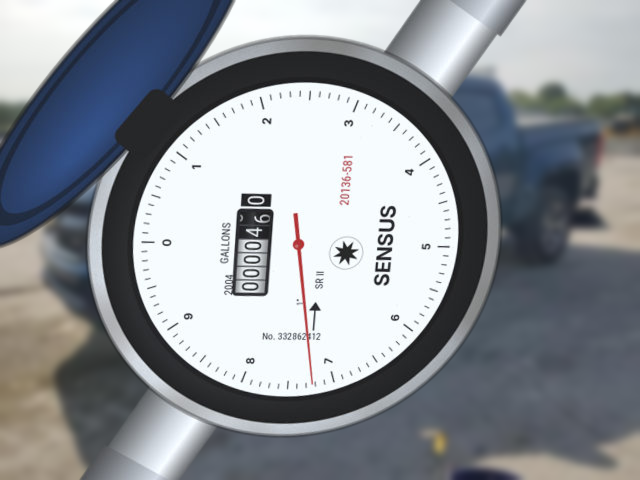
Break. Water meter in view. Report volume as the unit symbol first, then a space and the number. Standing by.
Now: gal 457.2
